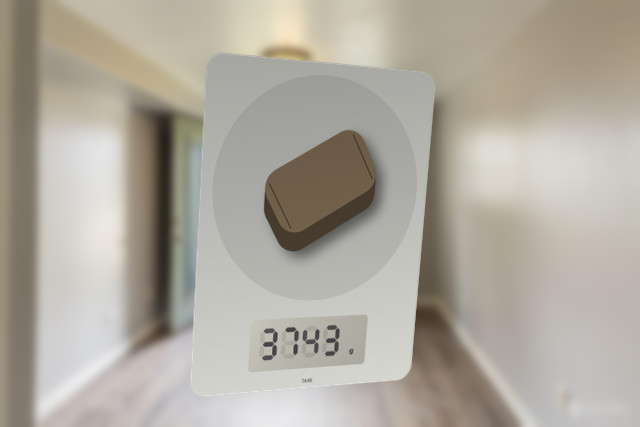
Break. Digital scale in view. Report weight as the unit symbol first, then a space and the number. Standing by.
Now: g 3743
